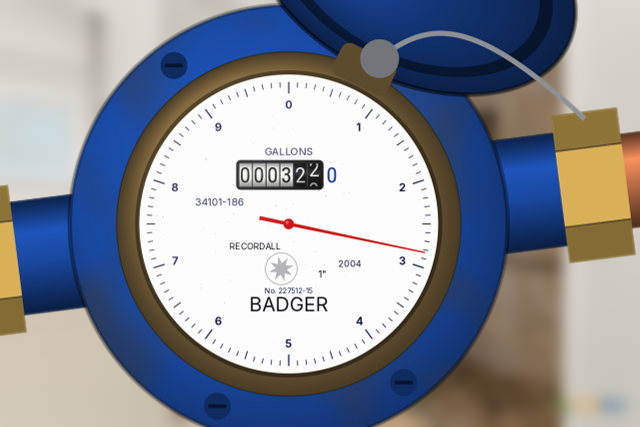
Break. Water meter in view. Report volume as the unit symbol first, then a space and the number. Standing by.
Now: gal 3222.8
